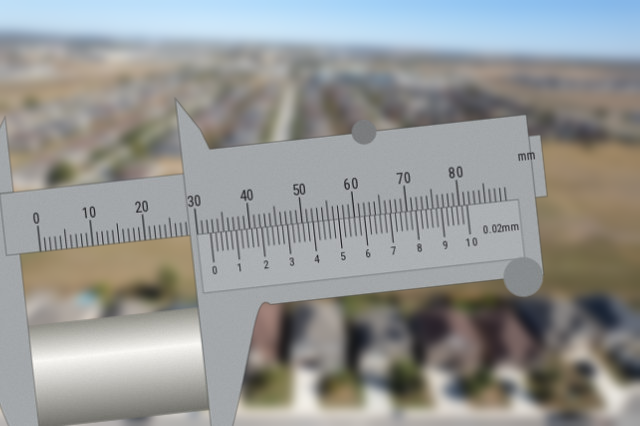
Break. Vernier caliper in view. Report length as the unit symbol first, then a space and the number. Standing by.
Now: mm 32.5
